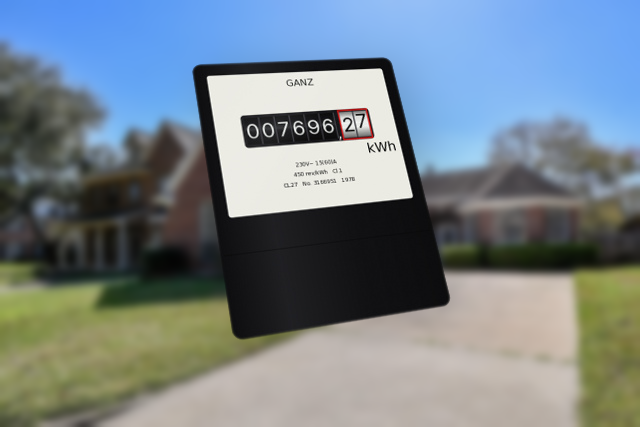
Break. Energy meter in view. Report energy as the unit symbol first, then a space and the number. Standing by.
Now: kWh 7696.27
